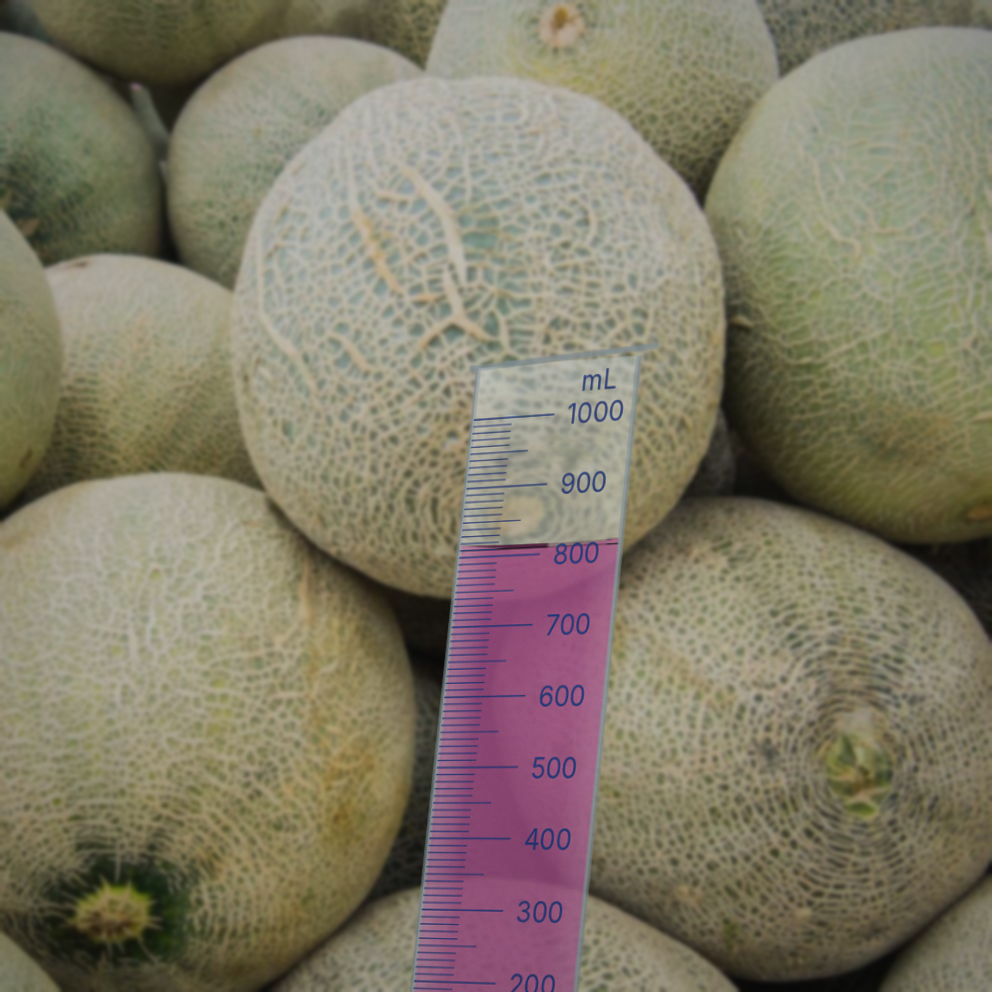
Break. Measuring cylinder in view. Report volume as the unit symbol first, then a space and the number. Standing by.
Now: mL 810
